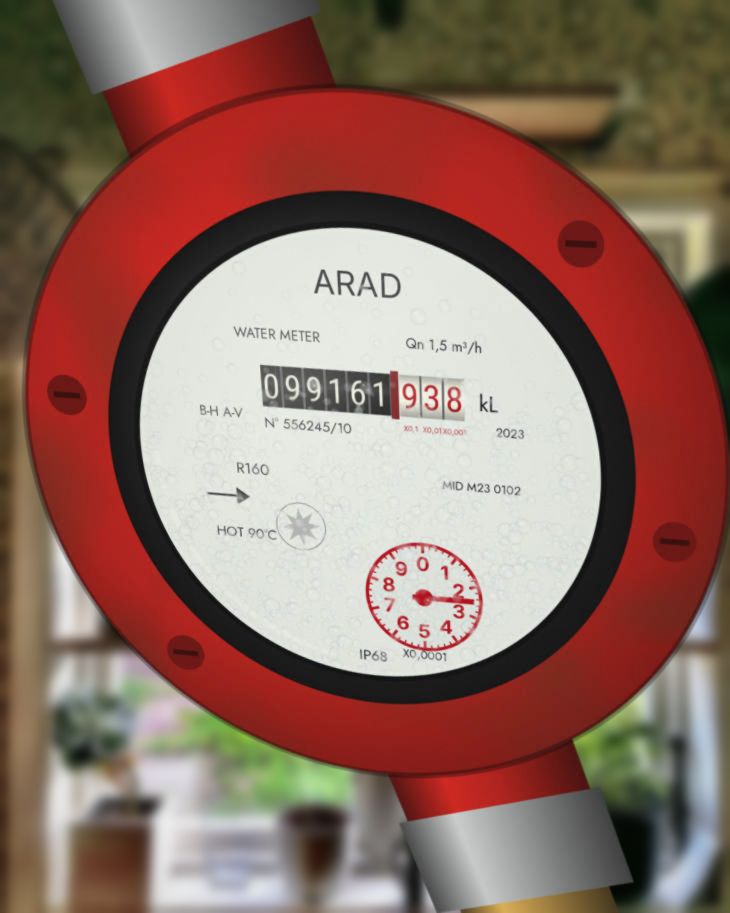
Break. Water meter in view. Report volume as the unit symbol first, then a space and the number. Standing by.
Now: kL 99161.9382
